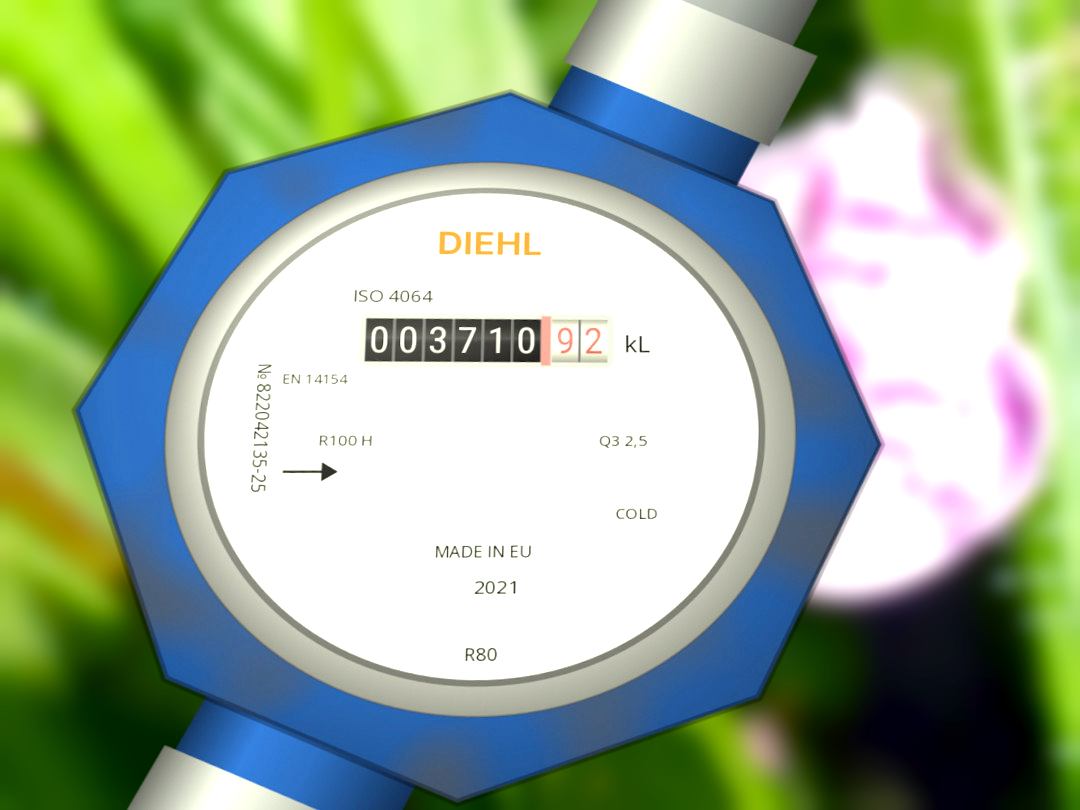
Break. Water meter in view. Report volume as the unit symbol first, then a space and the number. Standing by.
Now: kL 3710.92
